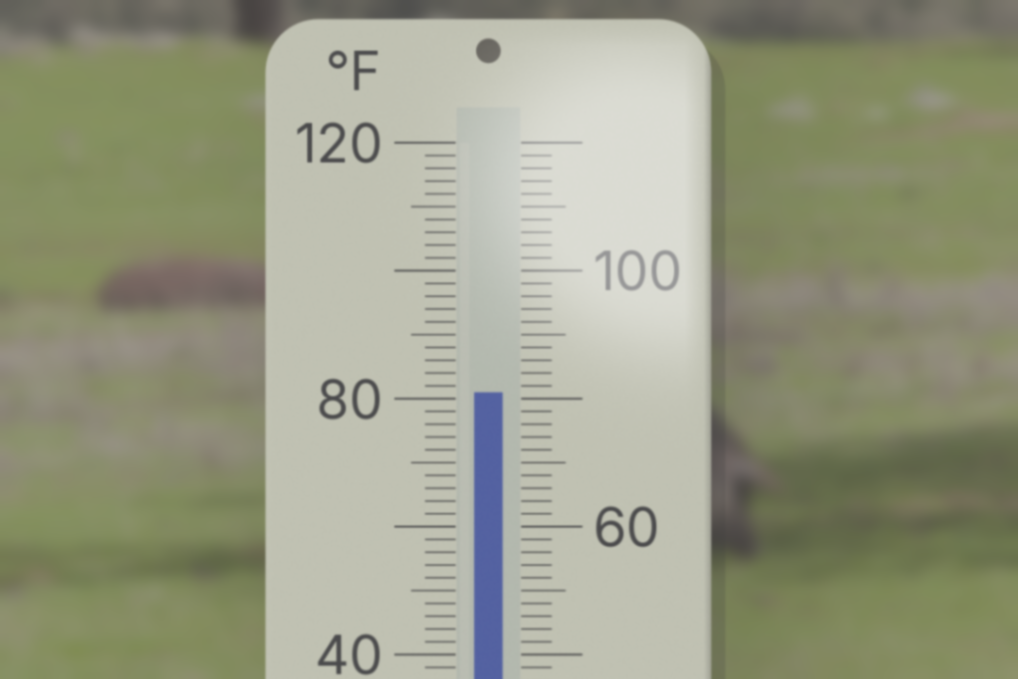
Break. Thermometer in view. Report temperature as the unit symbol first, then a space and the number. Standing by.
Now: °F 81
